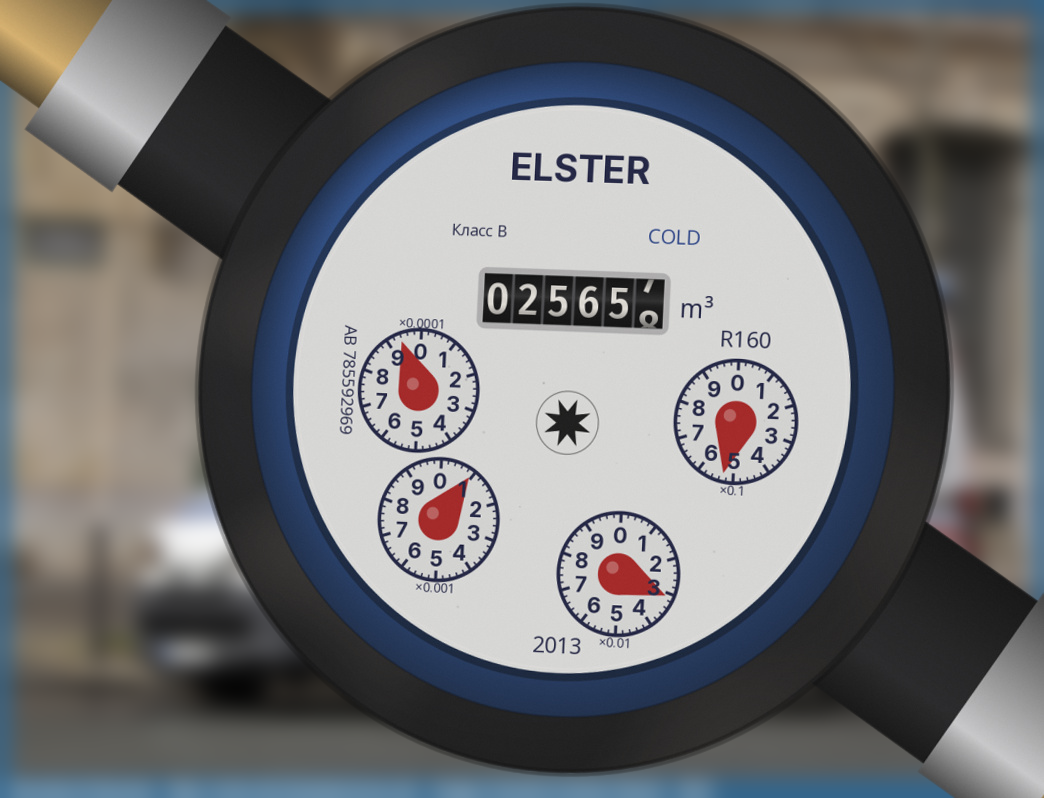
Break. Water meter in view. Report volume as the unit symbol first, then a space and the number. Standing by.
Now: m³ 25657.5309
